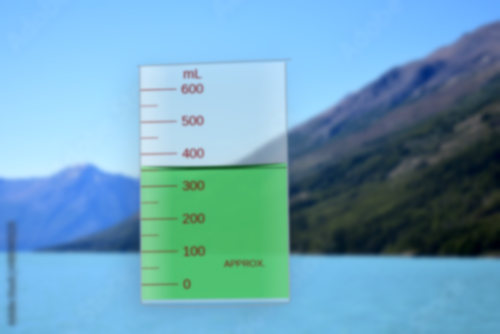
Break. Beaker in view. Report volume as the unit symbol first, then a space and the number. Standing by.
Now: mL 350
